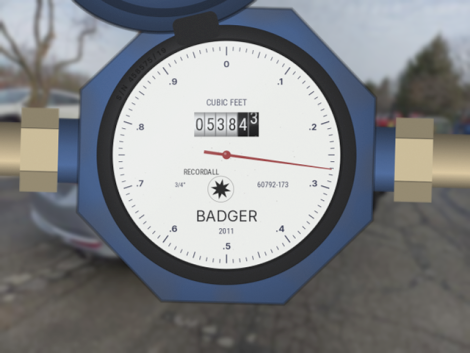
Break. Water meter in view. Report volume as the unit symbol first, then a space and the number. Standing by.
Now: ft³ 53843.27
